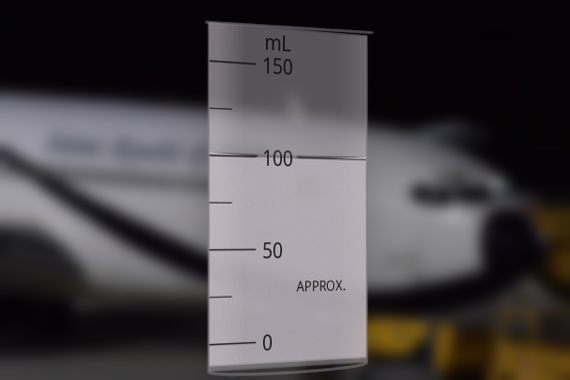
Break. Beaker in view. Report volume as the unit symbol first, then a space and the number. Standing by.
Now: mL 100
